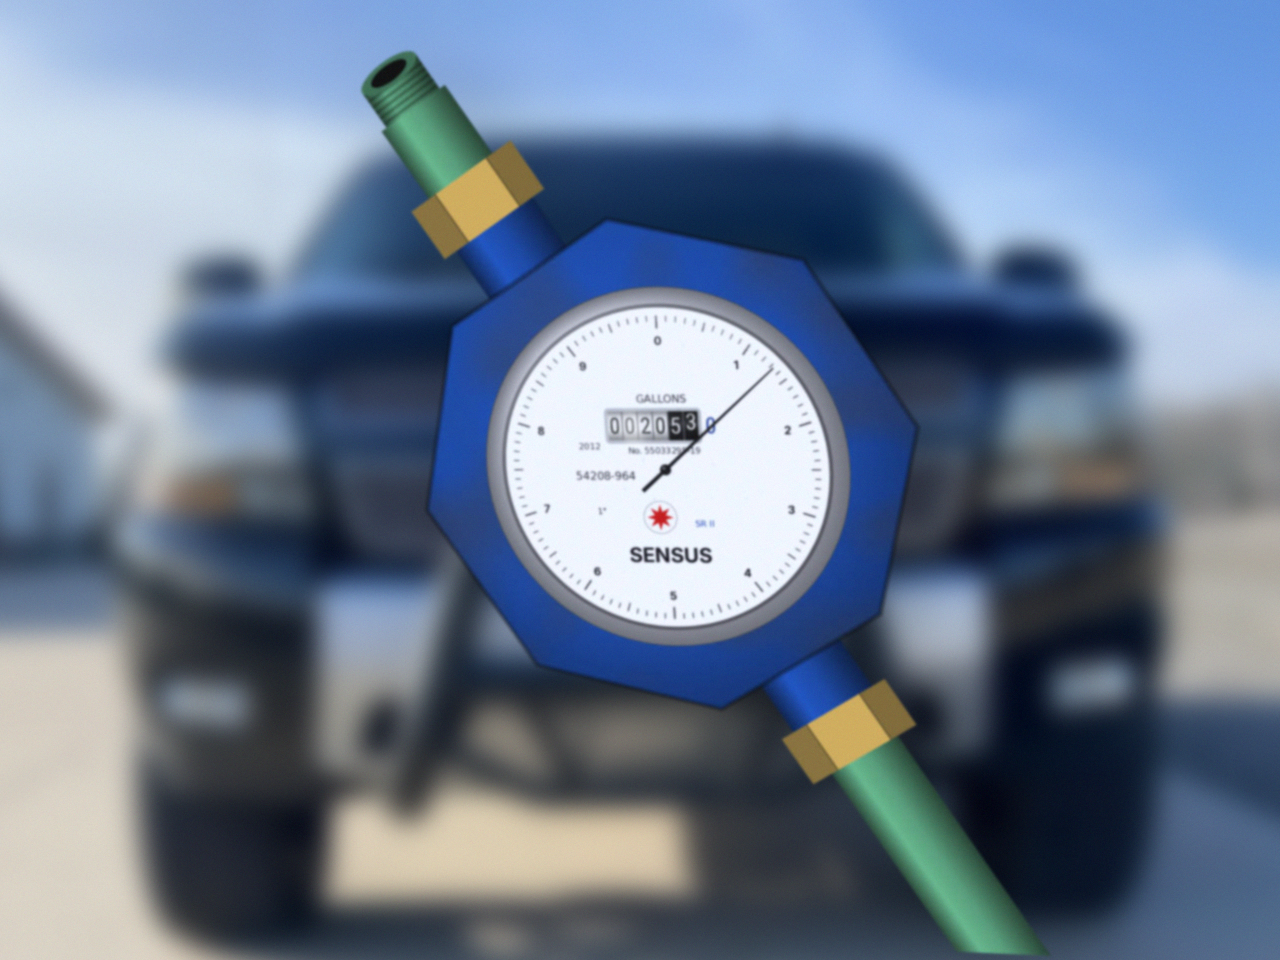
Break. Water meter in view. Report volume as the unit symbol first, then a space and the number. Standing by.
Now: gal 20531.3
